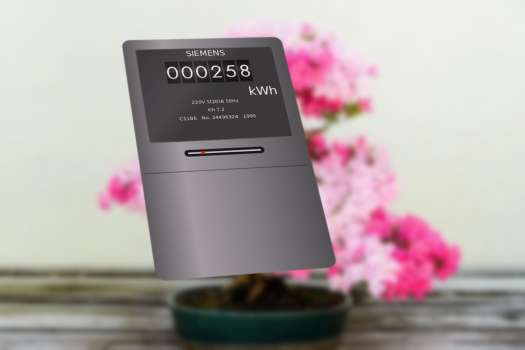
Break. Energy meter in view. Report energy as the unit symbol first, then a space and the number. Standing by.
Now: kWh 258
